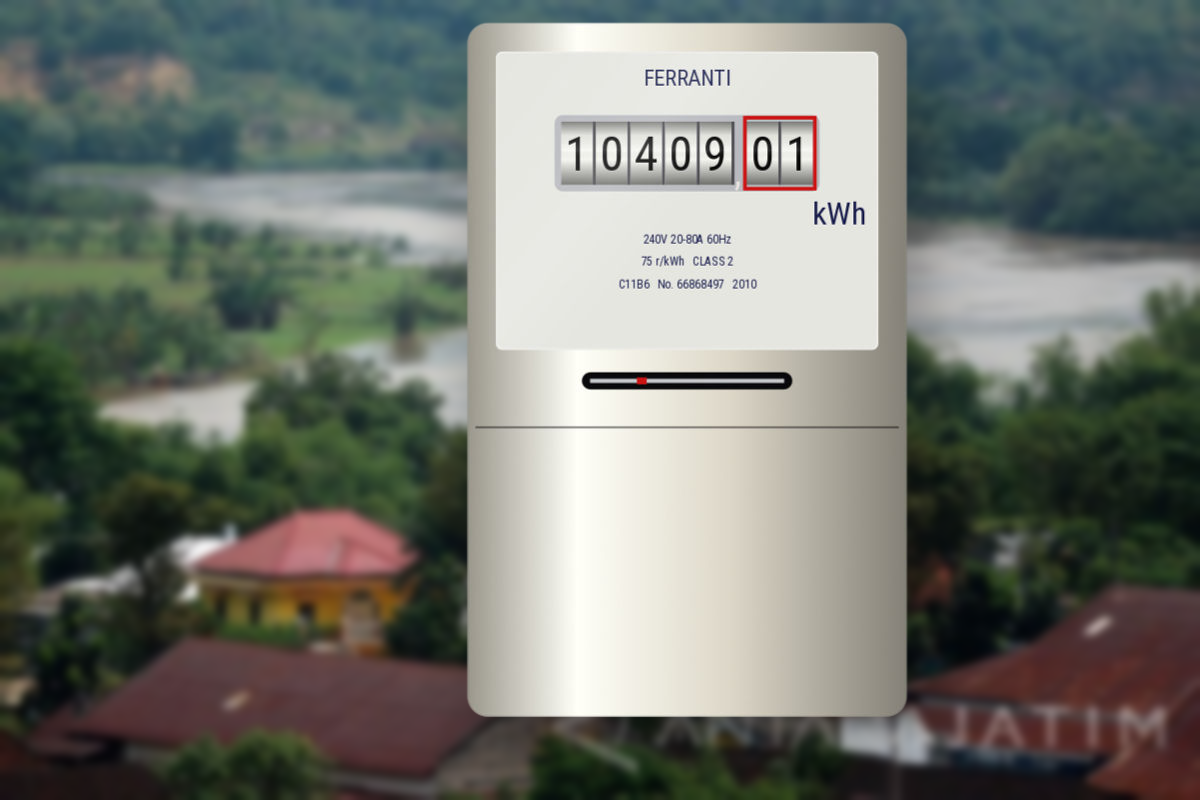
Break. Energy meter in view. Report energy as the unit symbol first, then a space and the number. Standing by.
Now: kWh 10409.01
